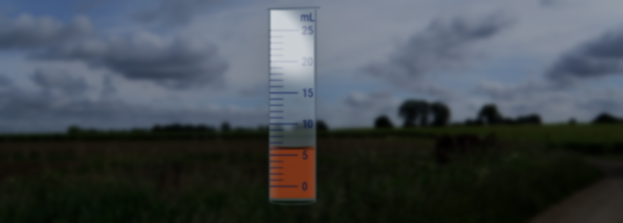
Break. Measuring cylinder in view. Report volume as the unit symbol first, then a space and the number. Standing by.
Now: mL 6
